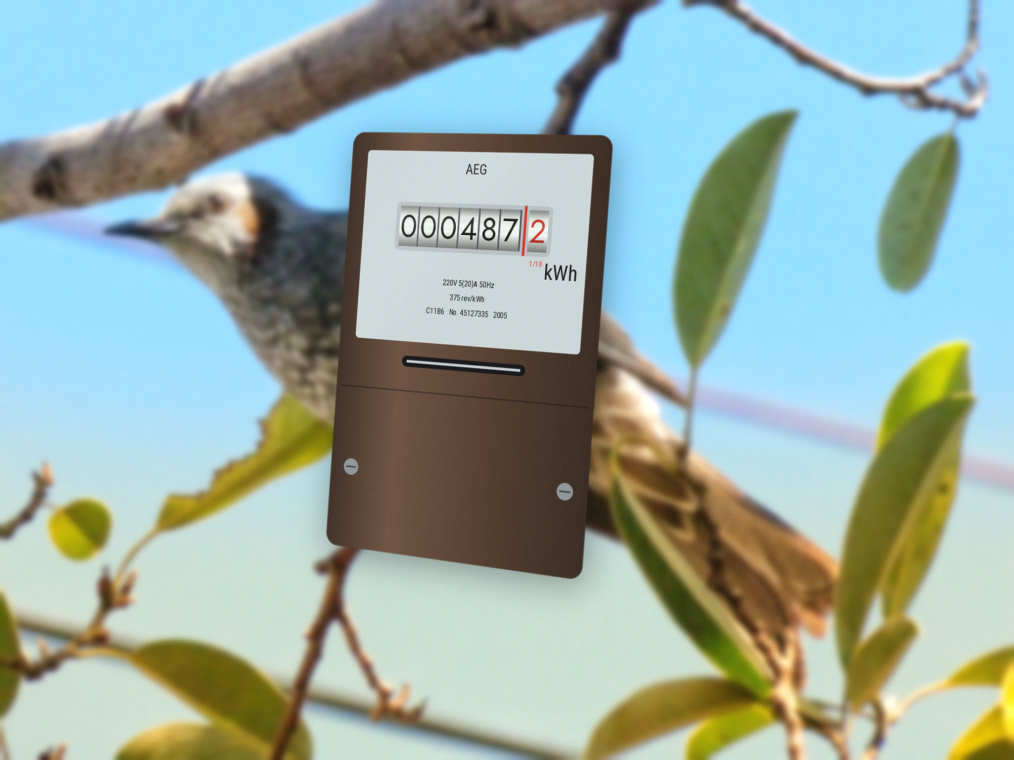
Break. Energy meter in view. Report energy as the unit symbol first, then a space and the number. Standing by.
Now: kWh 487.2
